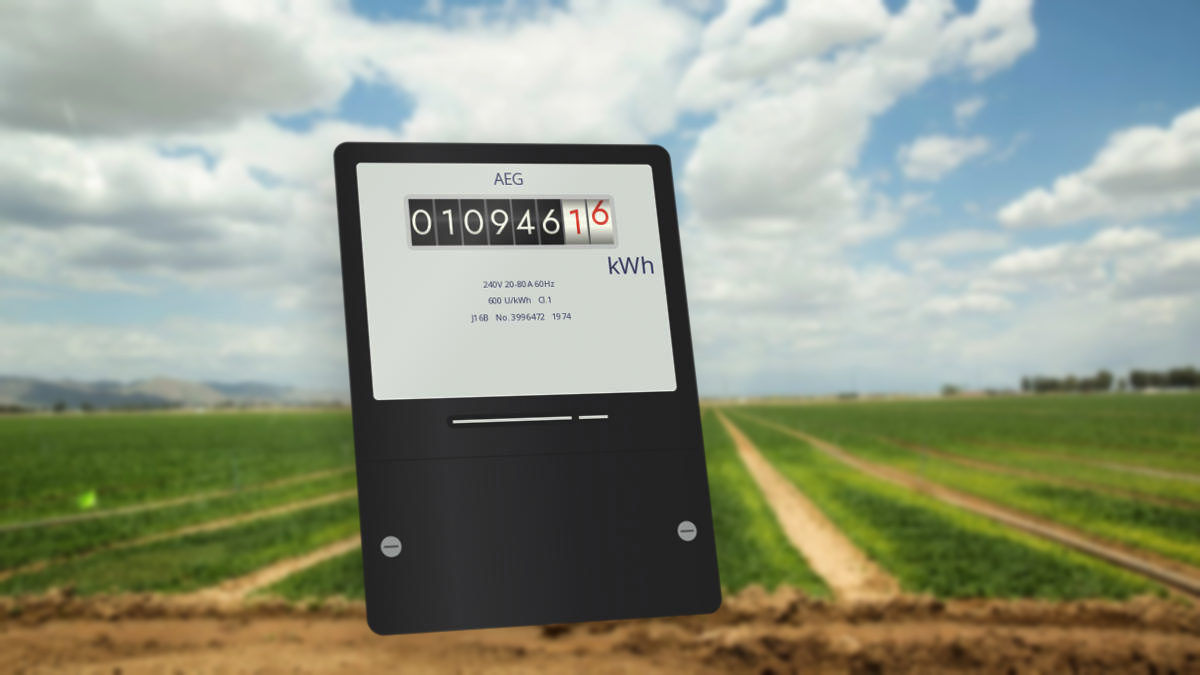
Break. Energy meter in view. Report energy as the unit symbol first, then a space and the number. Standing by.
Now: kWh 10946.16
